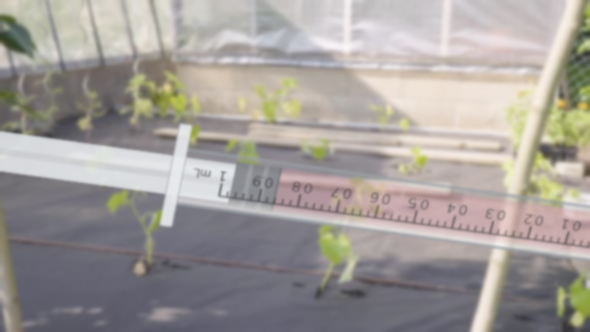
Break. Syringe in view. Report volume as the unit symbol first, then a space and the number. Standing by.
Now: mL 0.86
